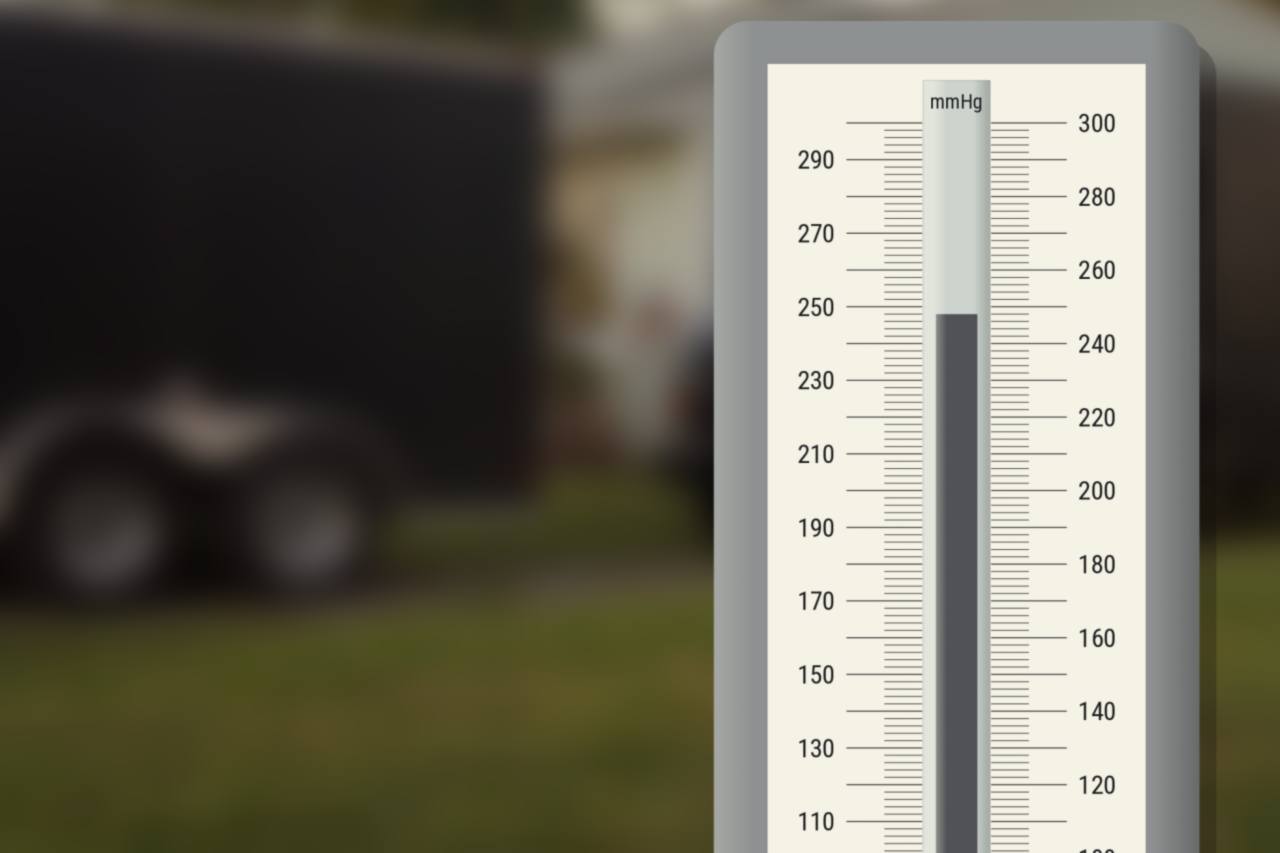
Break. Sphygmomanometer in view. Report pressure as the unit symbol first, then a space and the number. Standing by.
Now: mmHg 248
